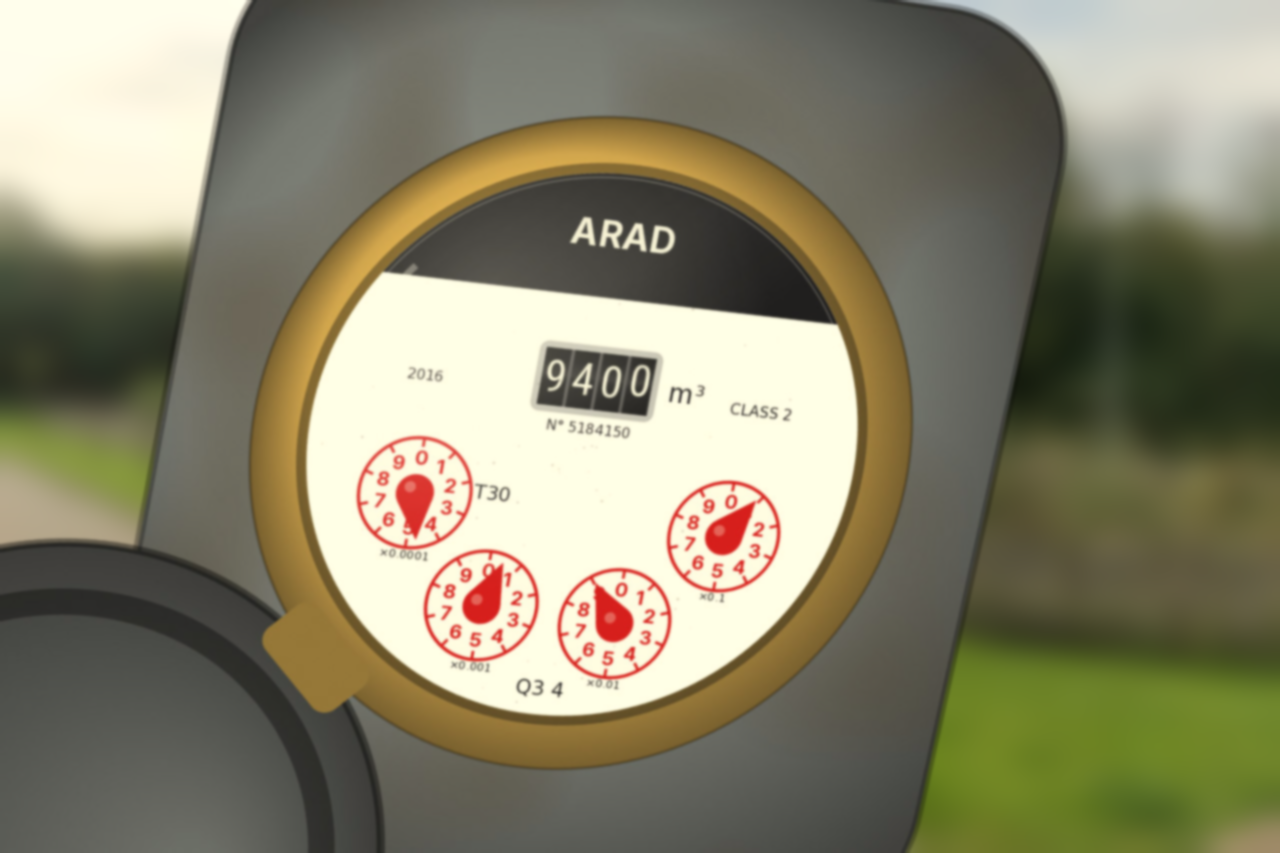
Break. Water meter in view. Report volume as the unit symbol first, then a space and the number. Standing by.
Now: m³ 9400.0904
